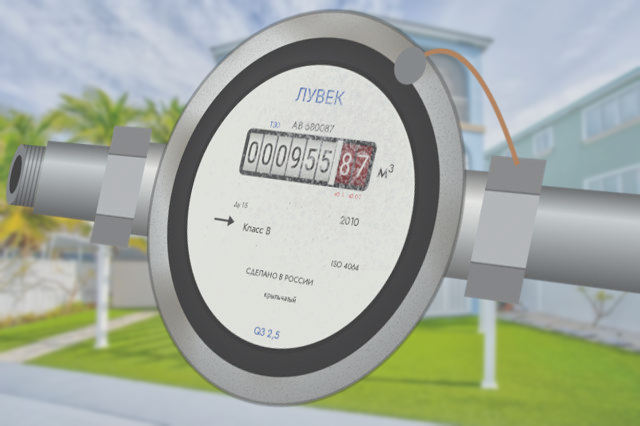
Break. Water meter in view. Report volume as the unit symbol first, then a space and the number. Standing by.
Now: m³ 955.87
